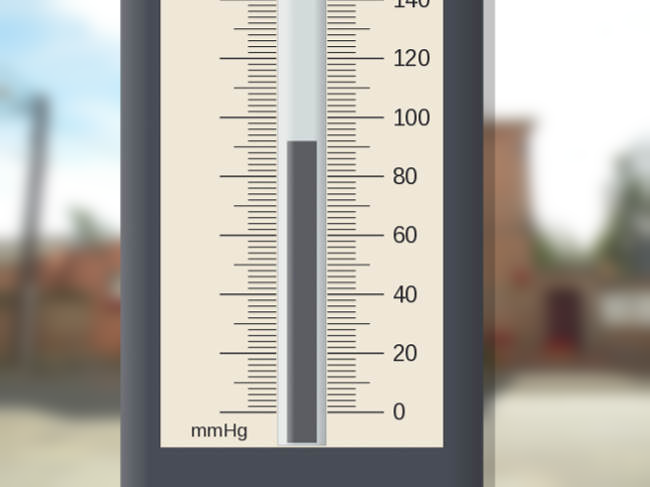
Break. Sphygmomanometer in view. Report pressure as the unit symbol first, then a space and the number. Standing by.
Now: mmHg 92
